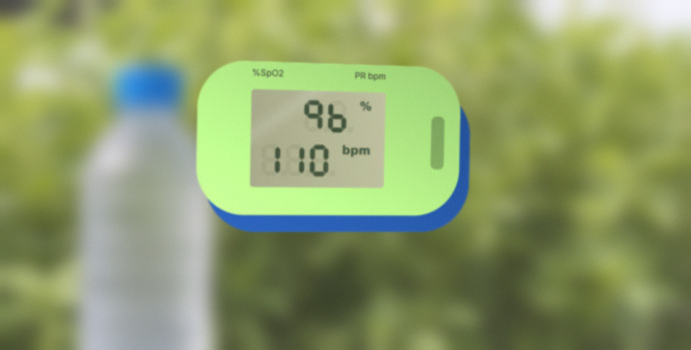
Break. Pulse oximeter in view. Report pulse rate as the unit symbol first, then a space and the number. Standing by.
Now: bpm 110
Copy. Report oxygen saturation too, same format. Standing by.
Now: % 96
